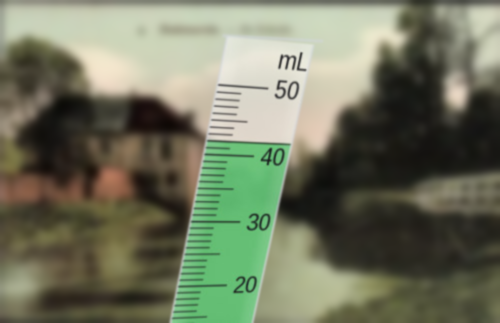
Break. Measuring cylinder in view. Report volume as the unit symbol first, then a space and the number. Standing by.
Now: mL 42
